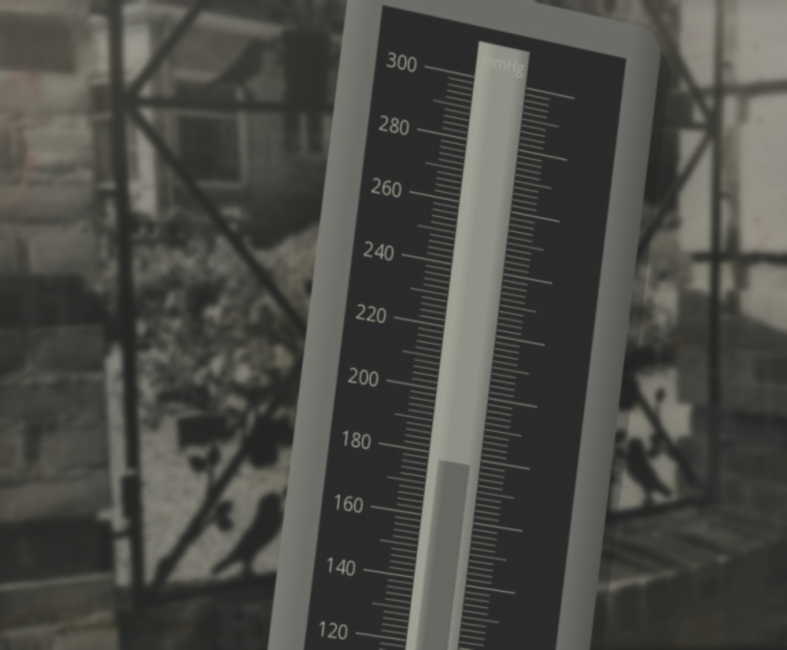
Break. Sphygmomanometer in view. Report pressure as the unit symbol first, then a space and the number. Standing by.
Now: mmHg 178
